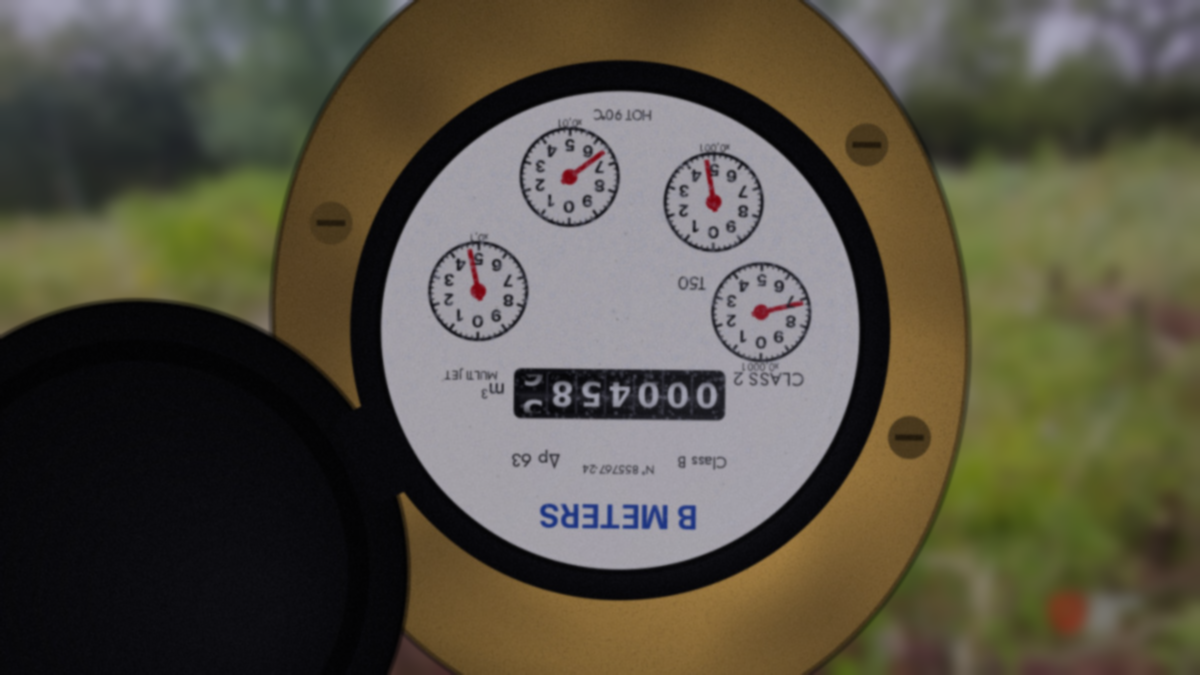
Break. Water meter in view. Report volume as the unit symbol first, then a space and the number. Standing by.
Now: m³ 4585.4647
